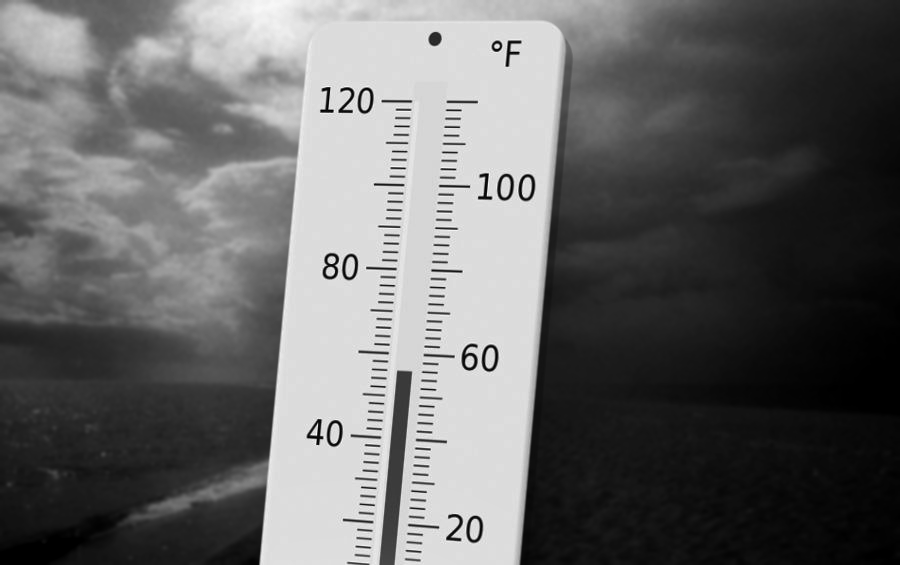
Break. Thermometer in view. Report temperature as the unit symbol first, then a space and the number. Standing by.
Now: °F 56
